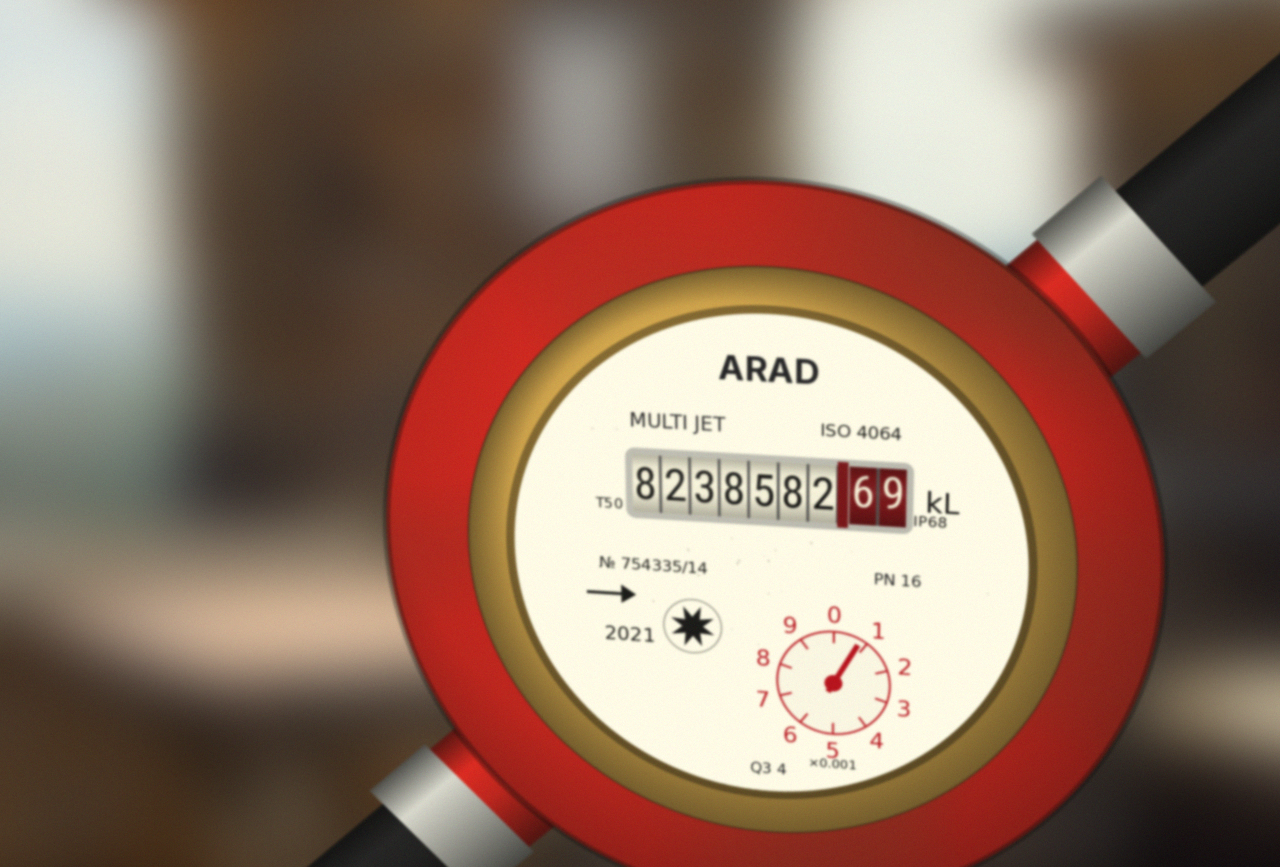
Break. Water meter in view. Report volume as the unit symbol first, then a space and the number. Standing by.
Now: kL 8238582.690
